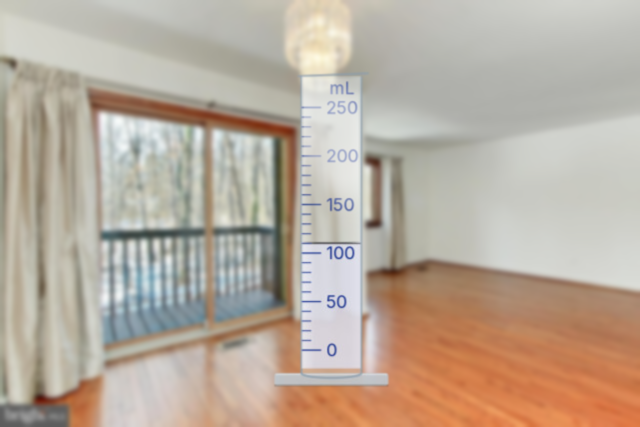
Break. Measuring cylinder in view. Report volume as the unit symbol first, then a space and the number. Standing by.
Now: mL 110
